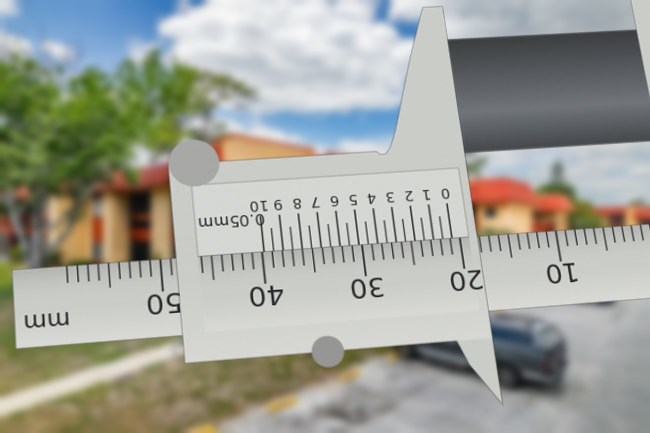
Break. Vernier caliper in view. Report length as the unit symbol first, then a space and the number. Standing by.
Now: mm 20.8
